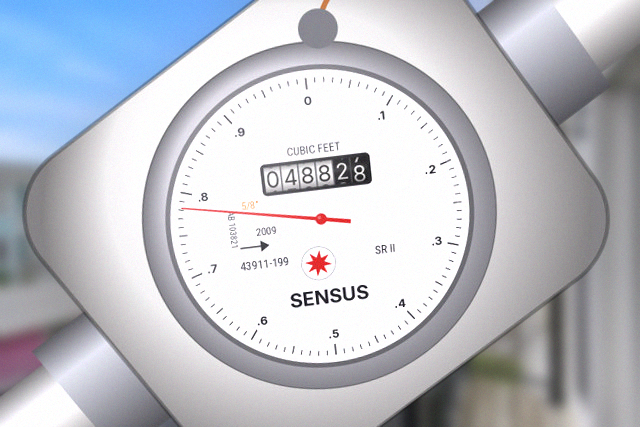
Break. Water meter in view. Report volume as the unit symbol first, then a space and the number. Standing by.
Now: ft³ 48827.78
